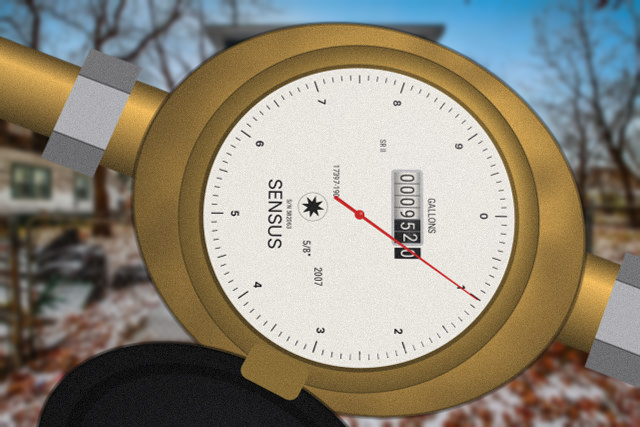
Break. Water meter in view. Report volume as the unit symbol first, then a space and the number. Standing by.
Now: gal 9521.0
